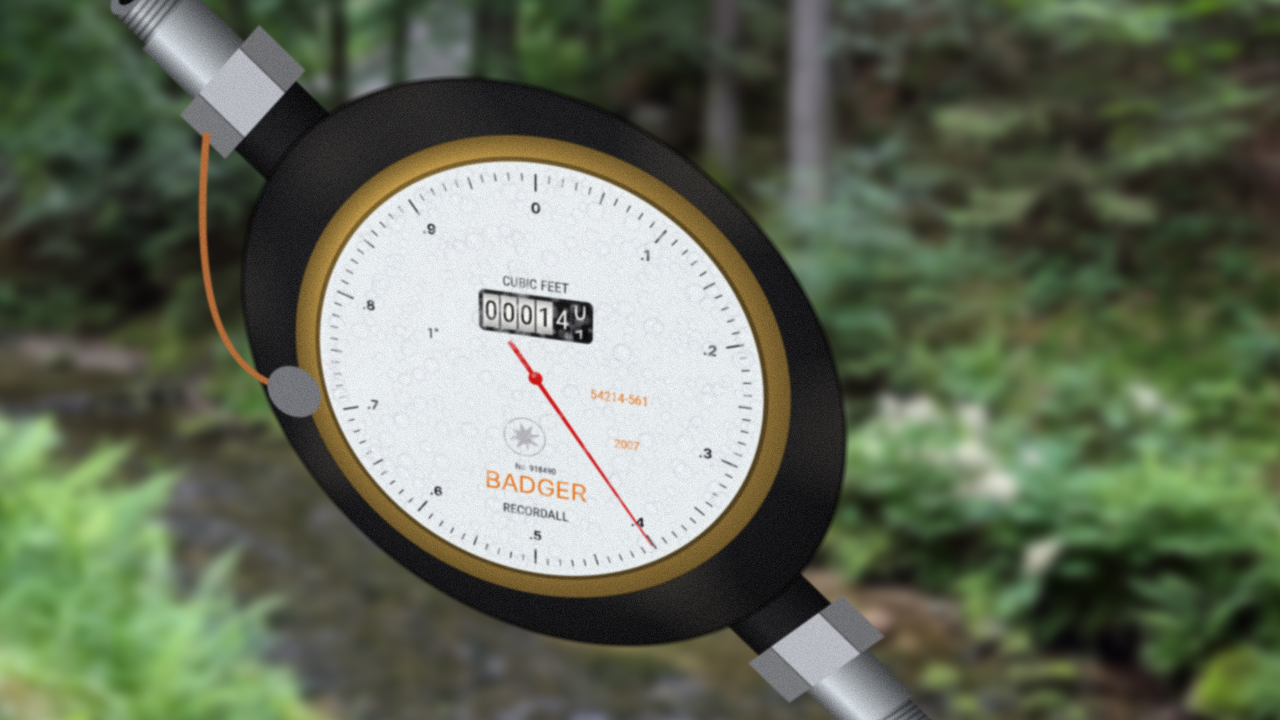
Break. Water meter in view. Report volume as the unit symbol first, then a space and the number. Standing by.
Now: ft³ 140.40
